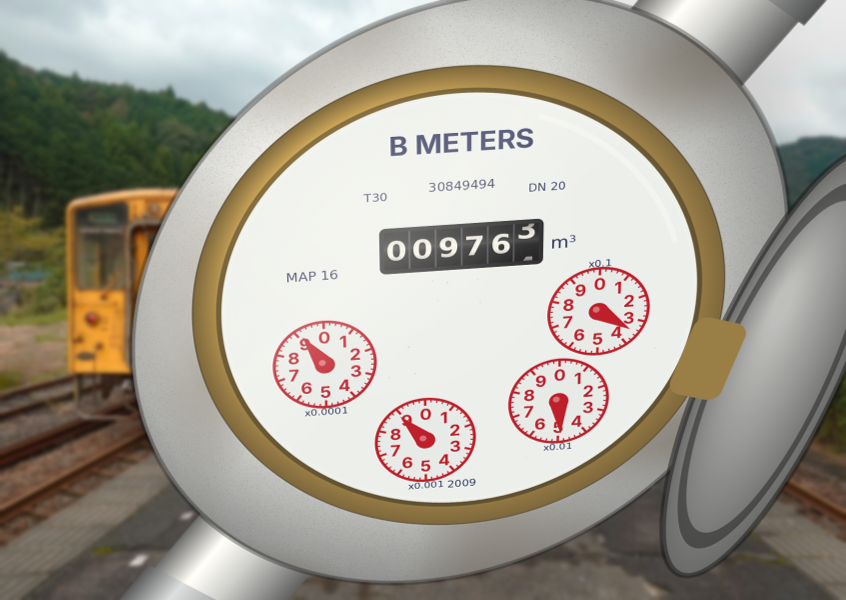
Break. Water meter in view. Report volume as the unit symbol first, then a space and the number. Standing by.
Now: m³ 9763.3489
